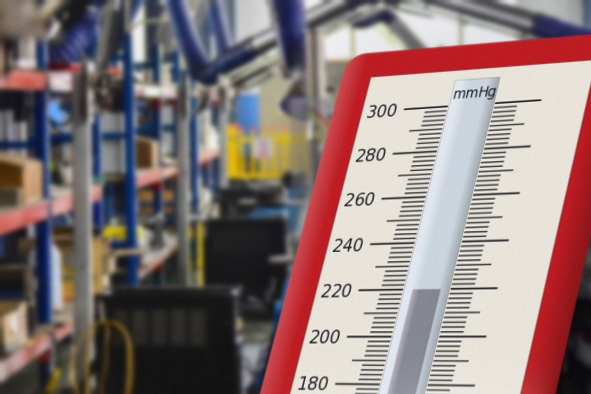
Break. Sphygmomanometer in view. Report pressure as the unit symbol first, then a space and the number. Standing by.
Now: mmHg 220
